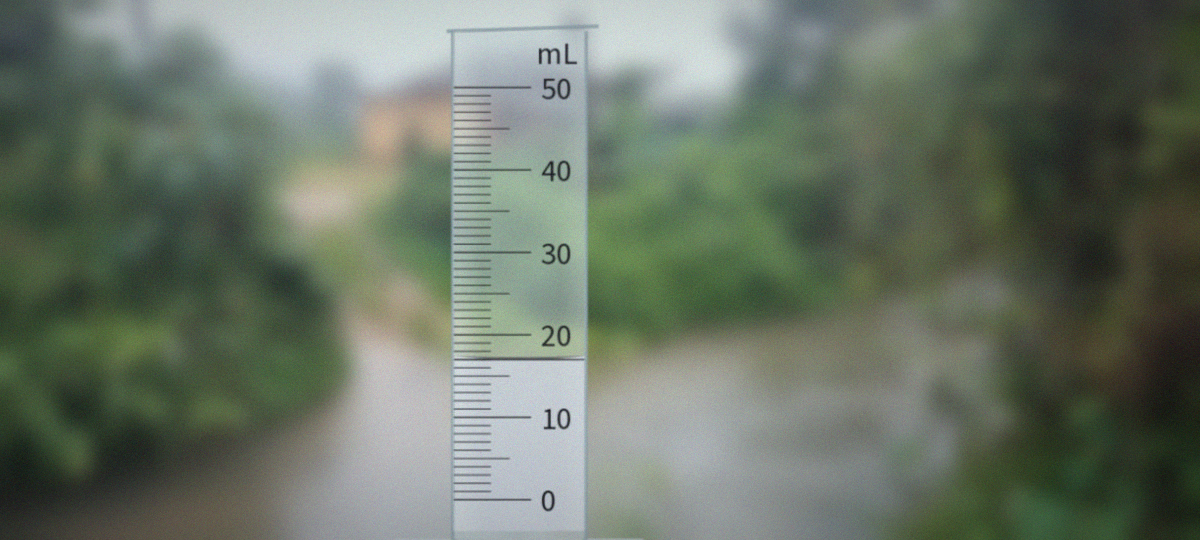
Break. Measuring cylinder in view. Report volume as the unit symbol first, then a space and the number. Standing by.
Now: mL 17
